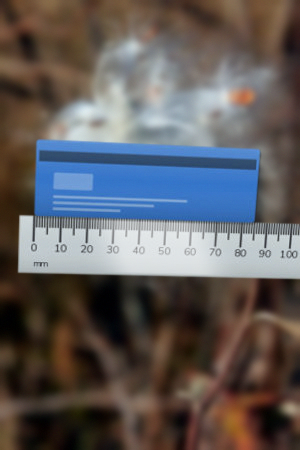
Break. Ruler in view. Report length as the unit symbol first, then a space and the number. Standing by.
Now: mm 85
